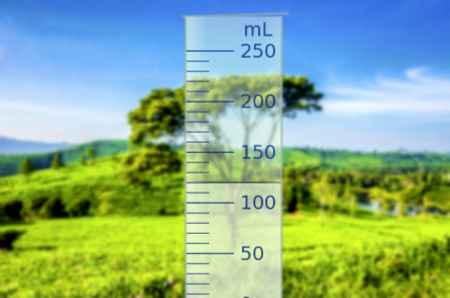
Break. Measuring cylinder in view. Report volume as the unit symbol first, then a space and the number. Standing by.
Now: mL 120
